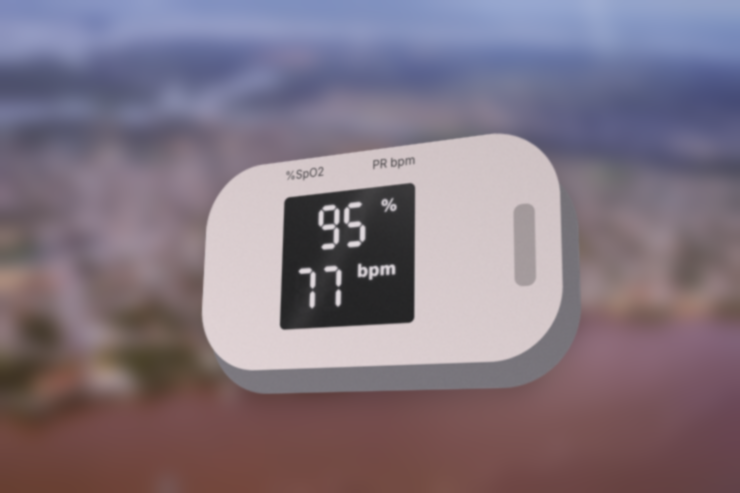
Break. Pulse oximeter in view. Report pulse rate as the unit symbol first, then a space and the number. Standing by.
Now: bpm 77
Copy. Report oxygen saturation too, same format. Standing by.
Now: % 95
